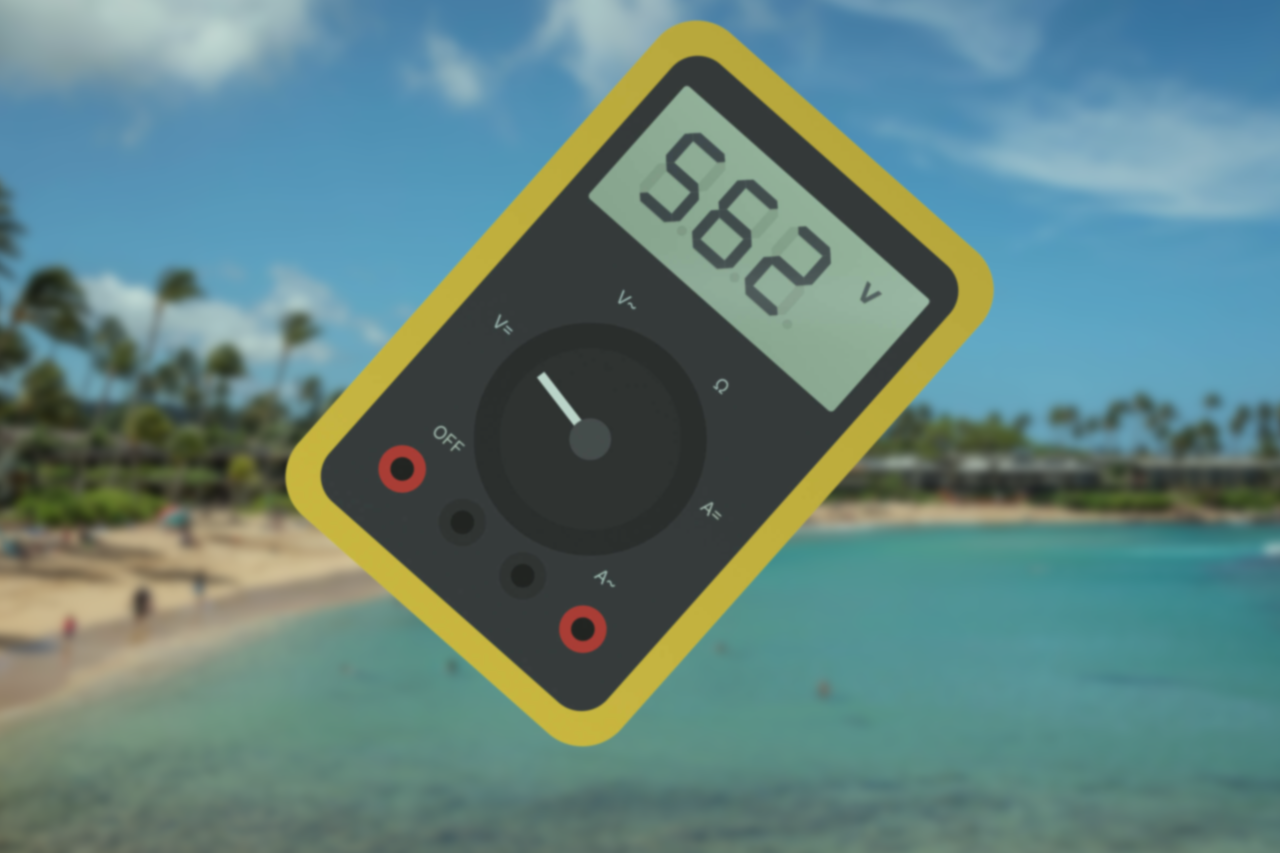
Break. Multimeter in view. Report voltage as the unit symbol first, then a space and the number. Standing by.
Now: V 562
